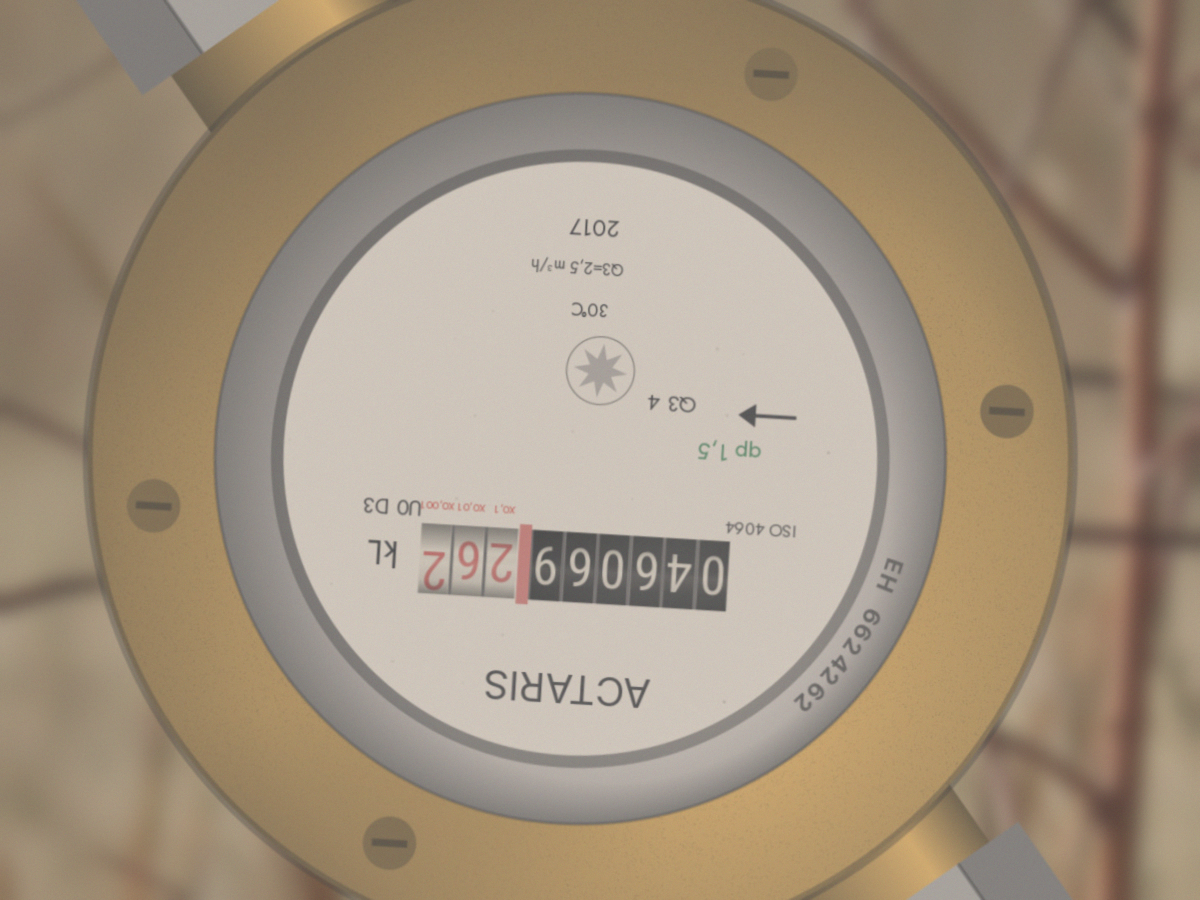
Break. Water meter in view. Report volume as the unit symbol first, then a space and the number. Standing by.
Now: kL 46069.262
